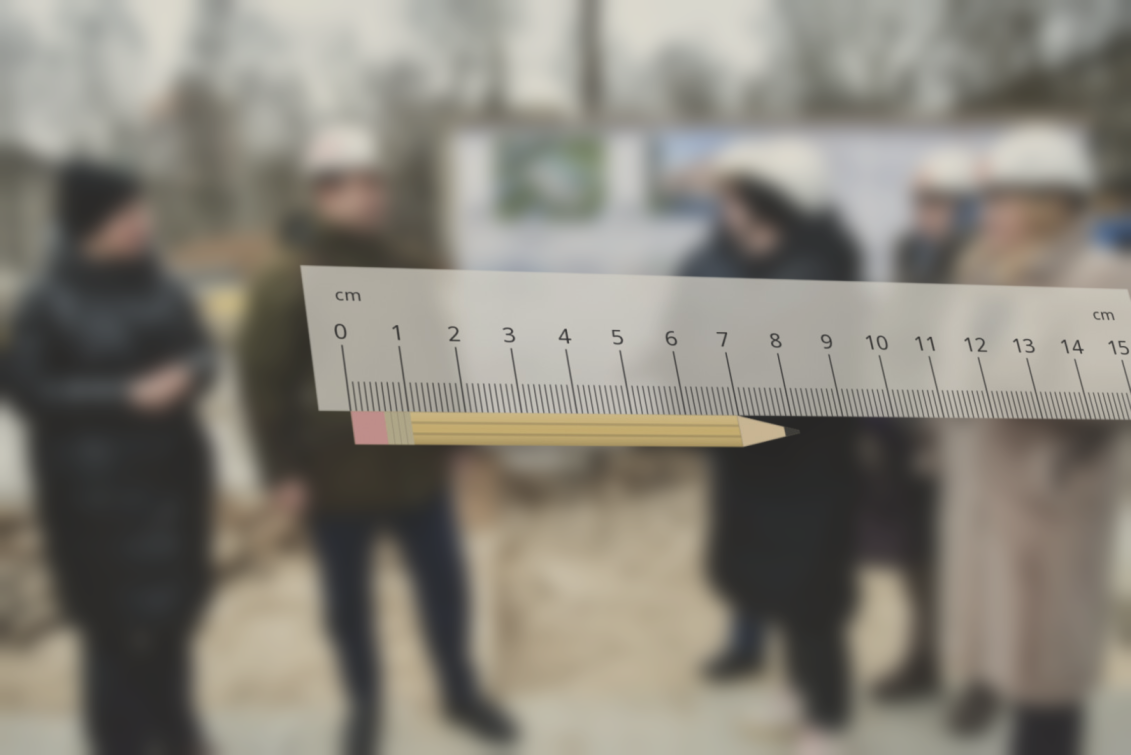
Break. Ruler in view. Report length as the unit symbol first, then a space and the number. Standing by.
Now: cm 8.1
